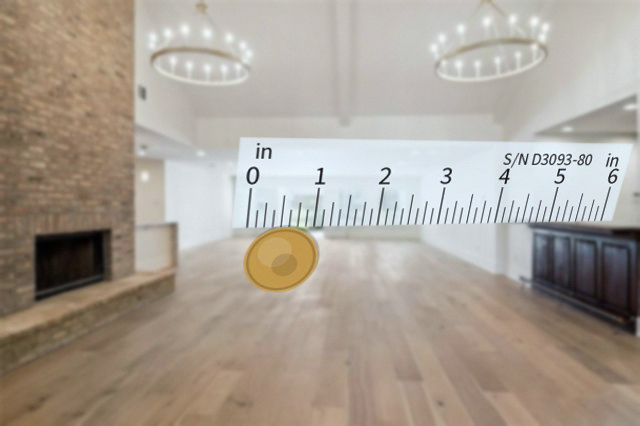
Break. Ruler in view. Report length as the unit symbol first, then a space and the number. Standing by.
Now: in 1.125
